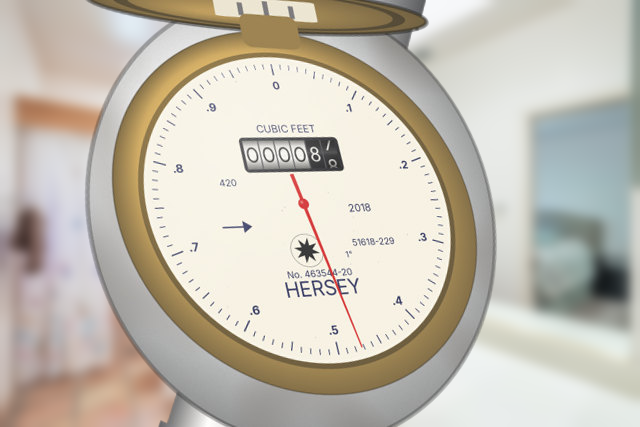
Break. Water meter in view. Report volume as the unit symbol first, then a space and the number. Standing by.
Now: ft³ 87.47
